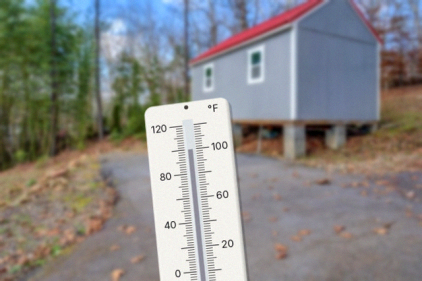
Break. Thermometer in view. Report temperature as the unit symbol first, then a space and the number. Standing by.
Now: °F 100
